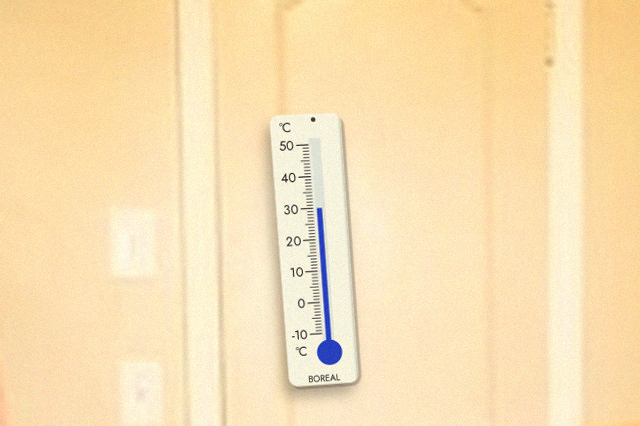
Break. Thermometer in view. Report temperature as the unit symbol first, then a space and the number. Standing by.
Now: °C 30
